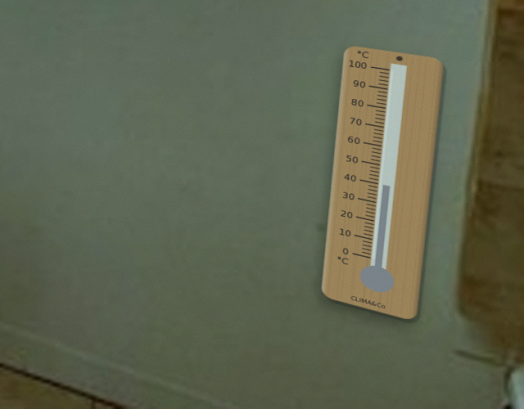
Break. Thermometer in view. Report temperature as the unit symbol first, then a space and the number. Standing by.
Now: °C 40
